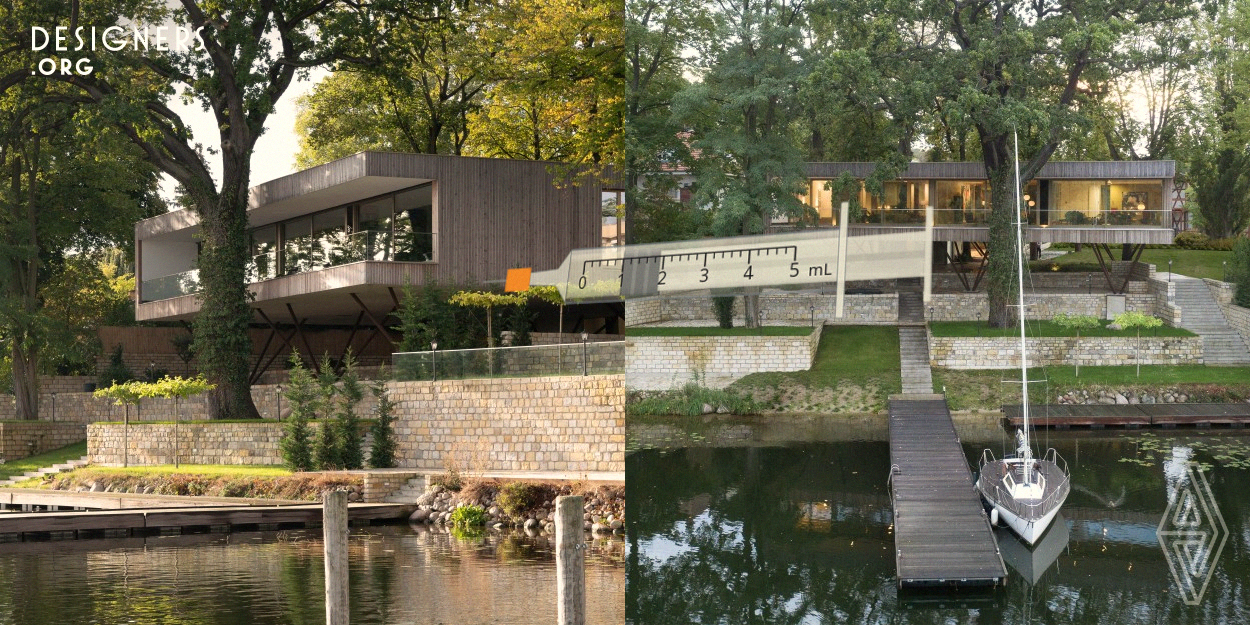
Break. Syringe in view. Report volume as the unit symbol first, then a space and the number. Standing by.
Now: mL 1
